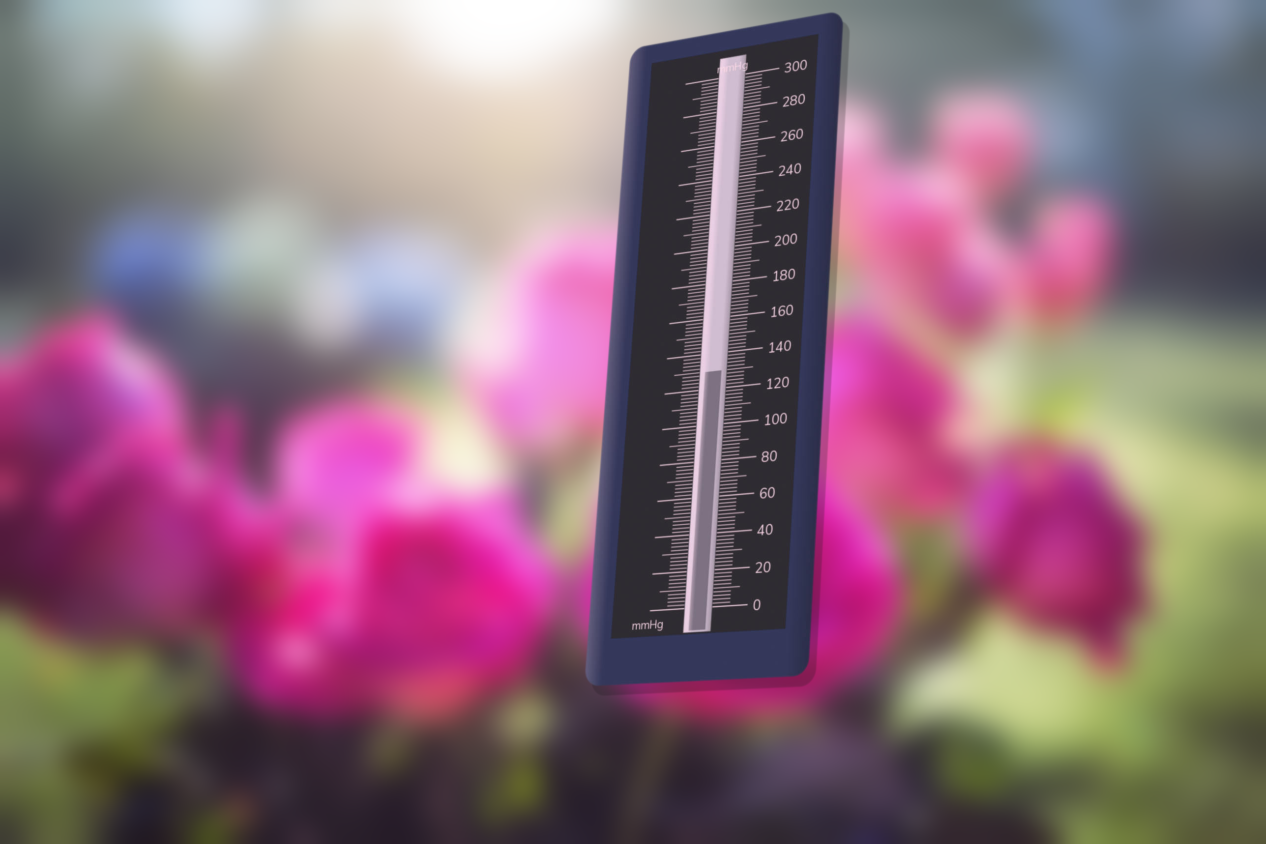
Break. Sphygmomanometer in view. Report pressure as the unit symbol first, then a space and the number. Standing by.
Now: mmHg 130
